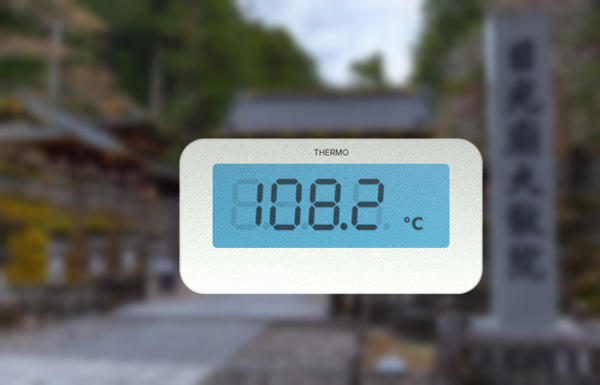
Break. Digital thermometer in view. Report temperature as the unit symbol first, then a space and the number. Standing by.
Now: °C 108.2
